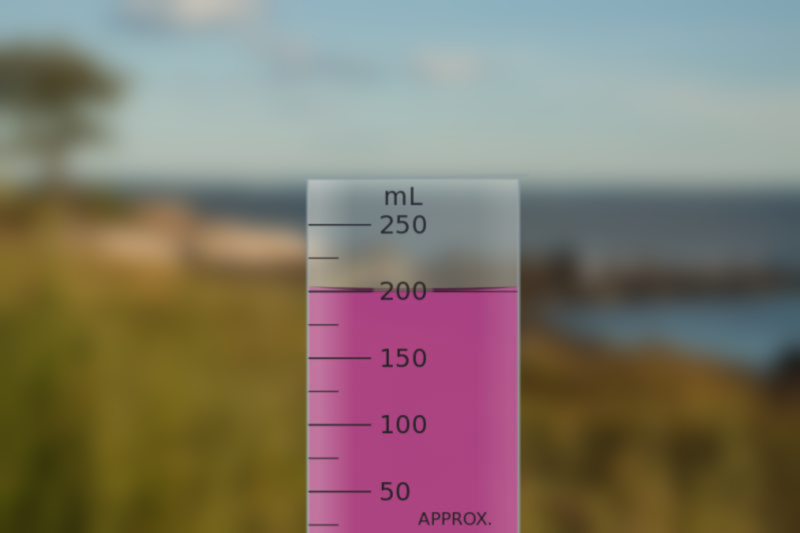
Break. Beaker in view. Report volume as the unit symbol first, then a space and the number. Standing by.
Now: mL 200
